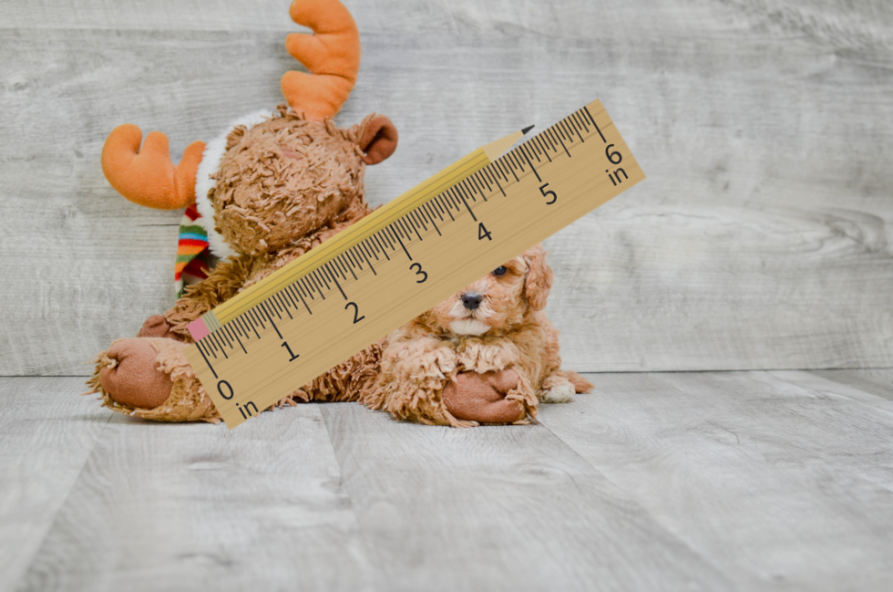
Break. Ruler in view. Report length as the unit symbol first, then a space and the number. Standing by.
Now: in 5.3125
